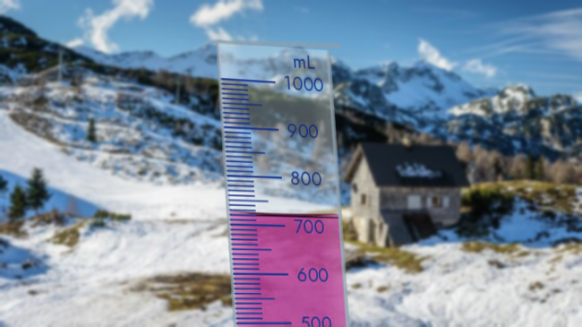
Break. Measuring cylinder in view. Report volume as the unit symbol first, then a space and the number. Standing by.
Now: mL 720
